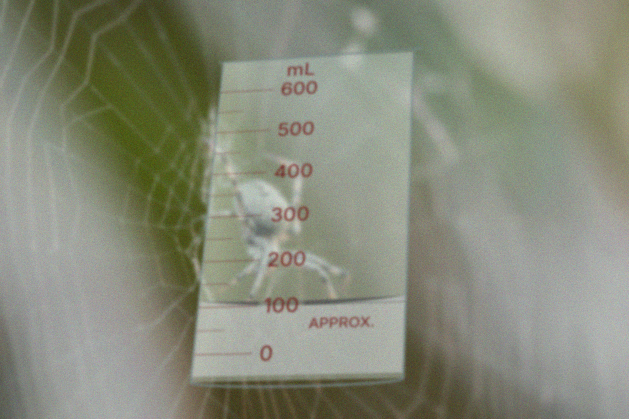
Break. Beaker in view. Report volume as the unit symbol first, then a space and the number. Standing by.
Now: mL 100
